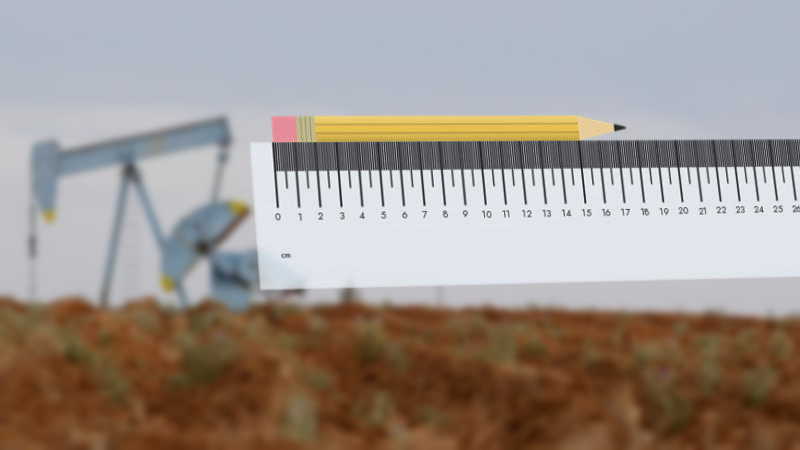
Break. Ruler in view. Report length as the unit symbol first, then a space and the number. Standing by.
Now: cm 17.5
